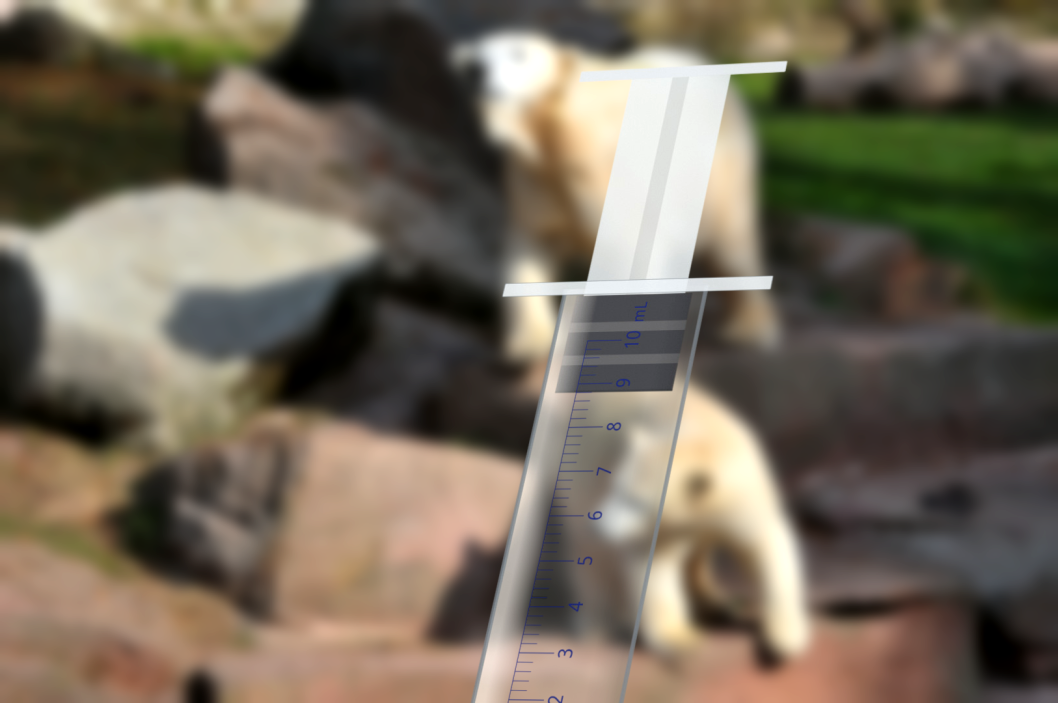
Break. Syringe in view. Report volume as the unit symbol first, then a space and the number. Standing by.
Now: mL 8.8
